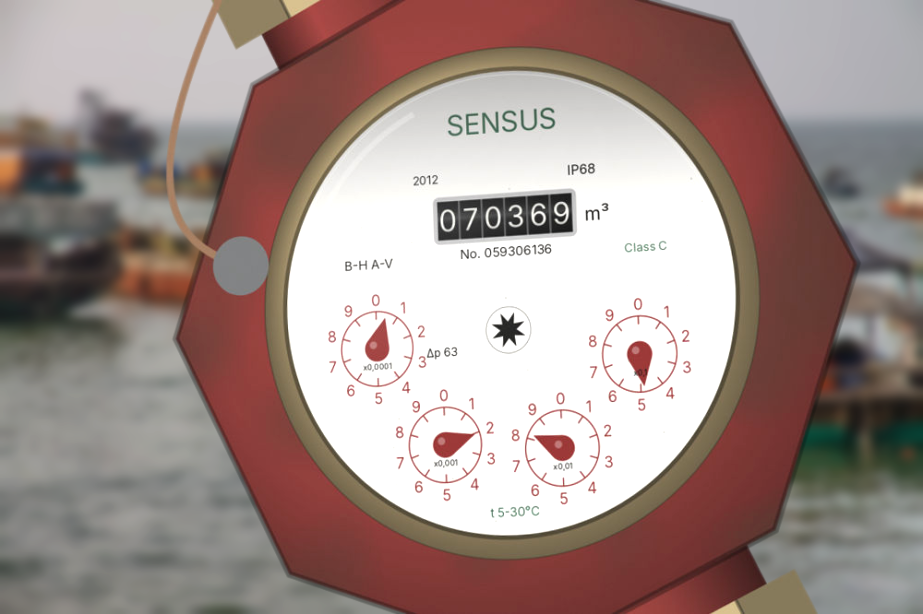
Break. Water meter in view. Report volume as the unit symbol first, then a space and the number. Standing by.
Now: m³ 70369.4820
